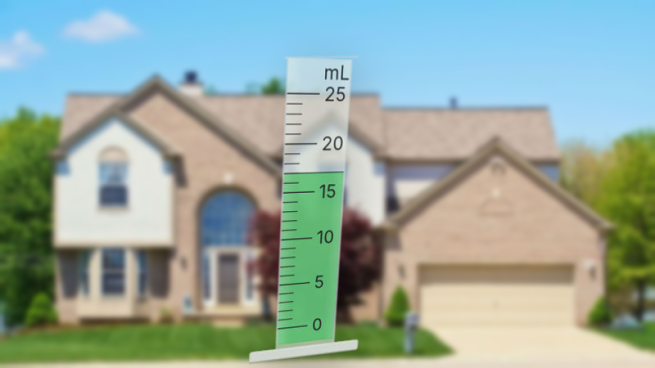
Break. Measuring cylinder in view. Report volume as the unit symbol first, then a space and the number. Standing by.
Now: mL 17
